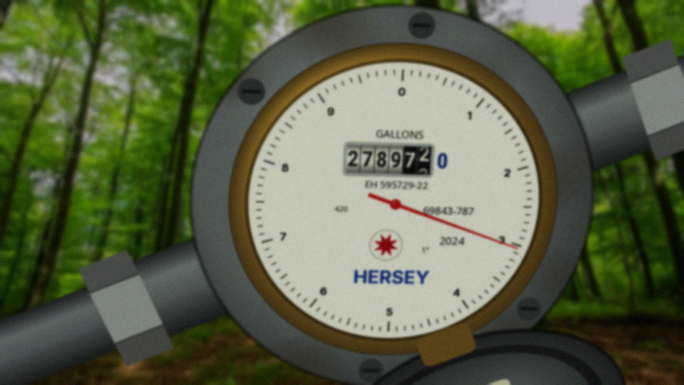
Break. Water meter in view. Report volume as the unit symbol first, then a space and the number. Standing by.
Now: gal 2789723.0
